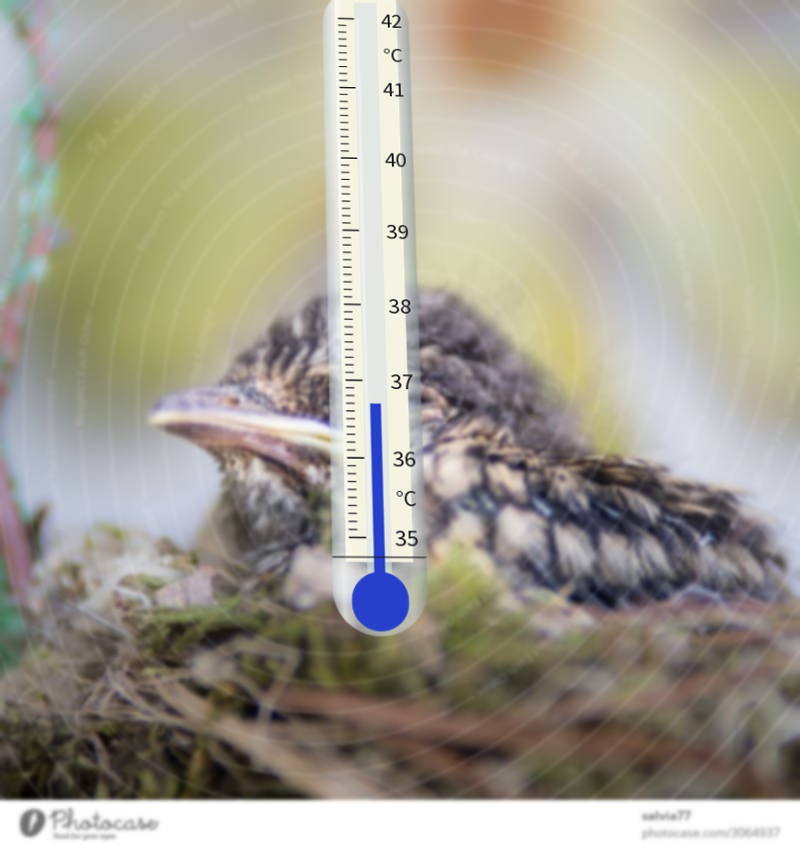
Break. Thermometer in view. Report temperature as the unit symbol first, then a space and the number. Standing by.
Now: °C 36.7
